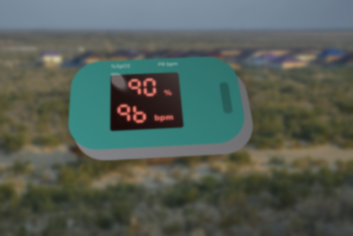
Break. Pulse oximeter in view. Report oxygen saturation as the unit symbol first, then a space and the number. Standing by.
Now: % 90
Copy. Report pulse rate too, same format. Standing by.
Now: bpm 96
